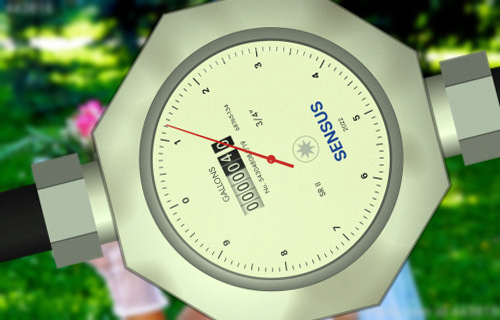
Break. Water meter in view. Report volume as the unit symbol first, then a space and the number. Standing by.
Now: gal 41.2
